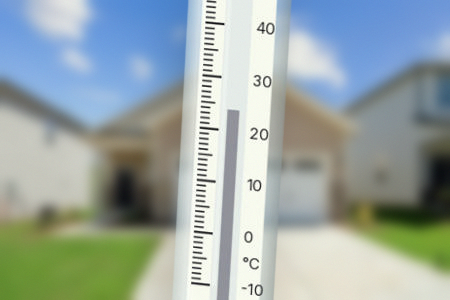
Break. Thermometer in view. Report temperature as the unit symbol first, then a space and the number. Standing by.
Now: °C 24
